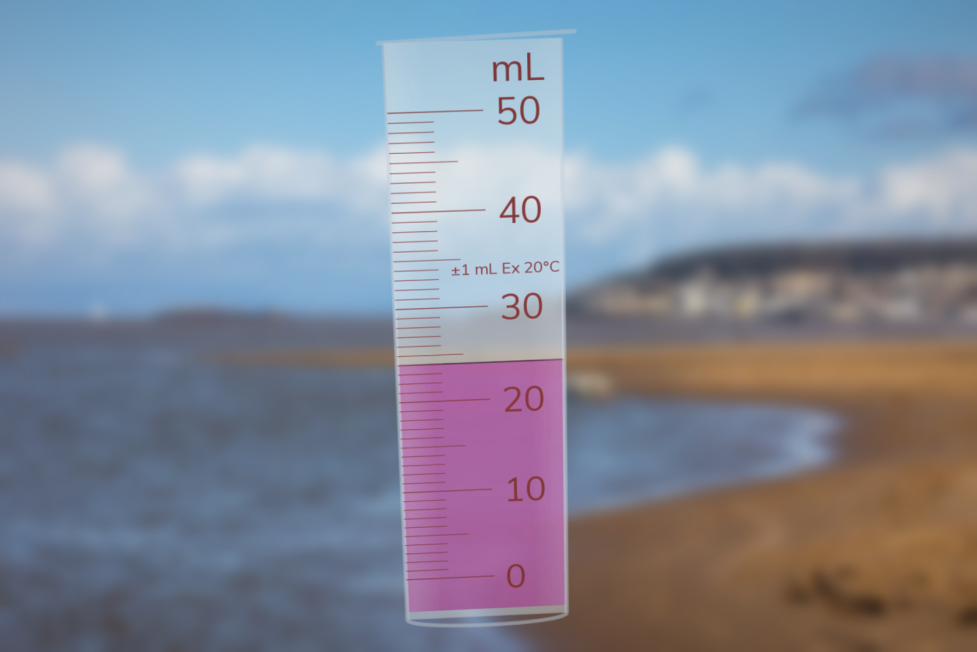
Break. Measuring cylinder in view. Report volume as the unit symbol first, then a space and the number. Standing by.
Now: mL 24
